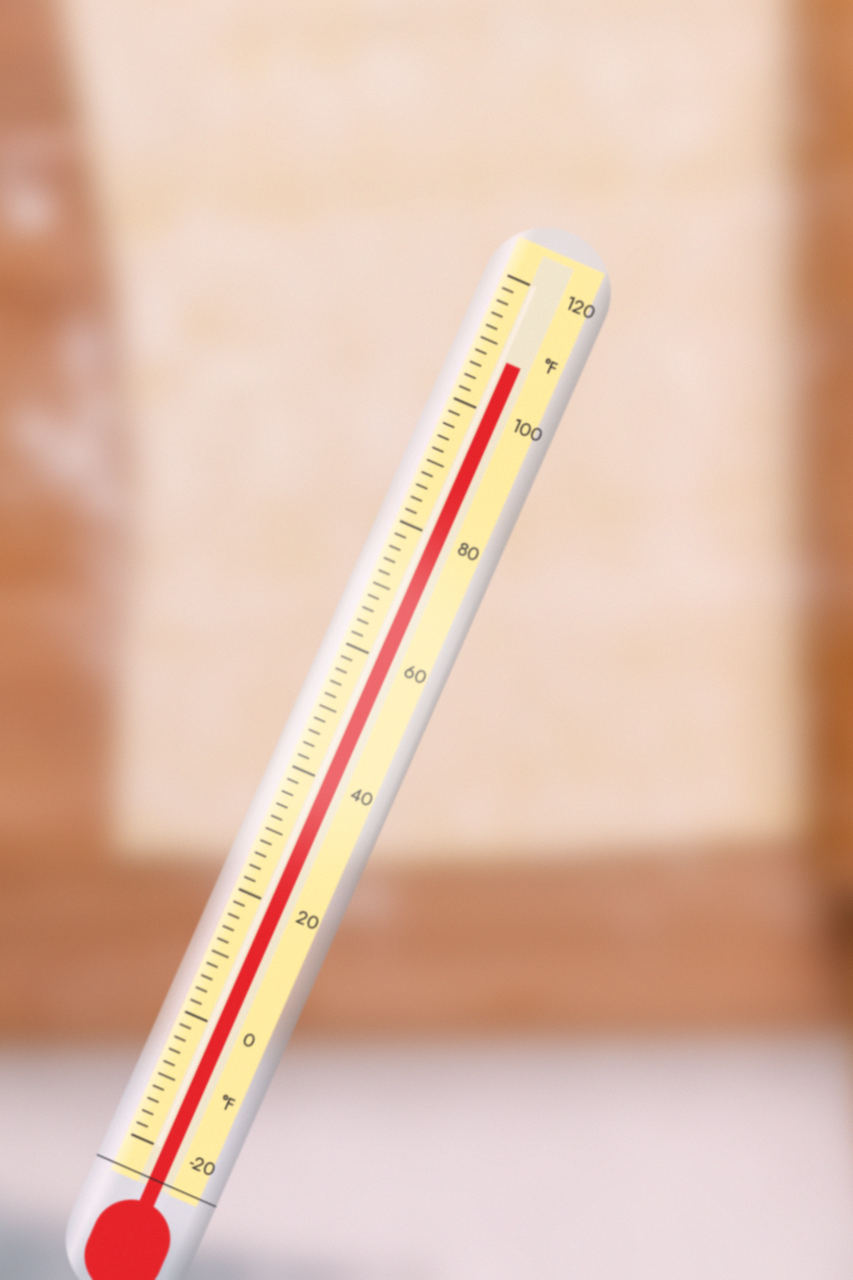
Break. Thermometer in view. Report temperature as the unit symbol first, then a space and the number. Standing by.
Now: °F 108
